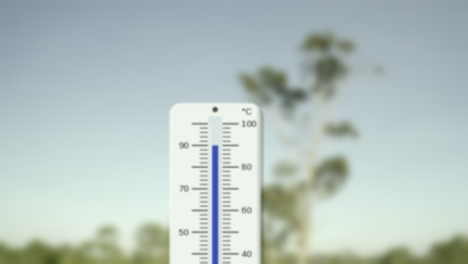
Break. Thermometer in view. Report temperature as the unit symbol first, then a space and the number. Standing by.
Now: °C 90
